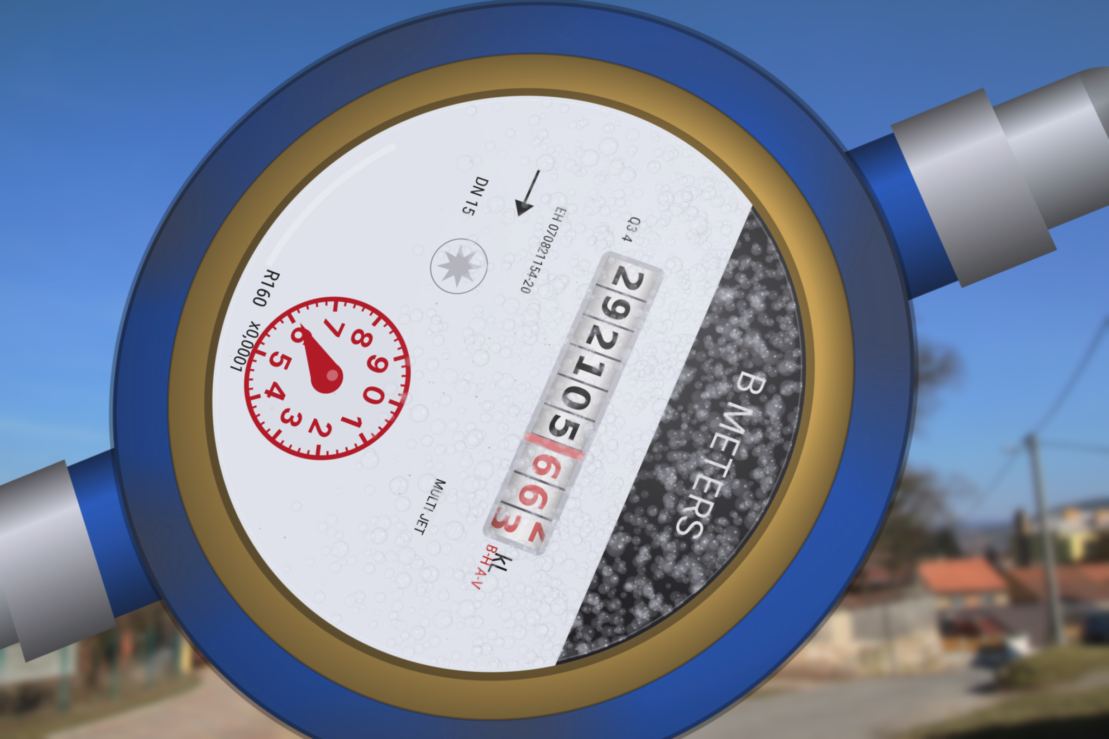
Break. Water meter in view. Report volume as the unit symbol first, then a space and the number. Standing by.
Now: kL 292105.6626
